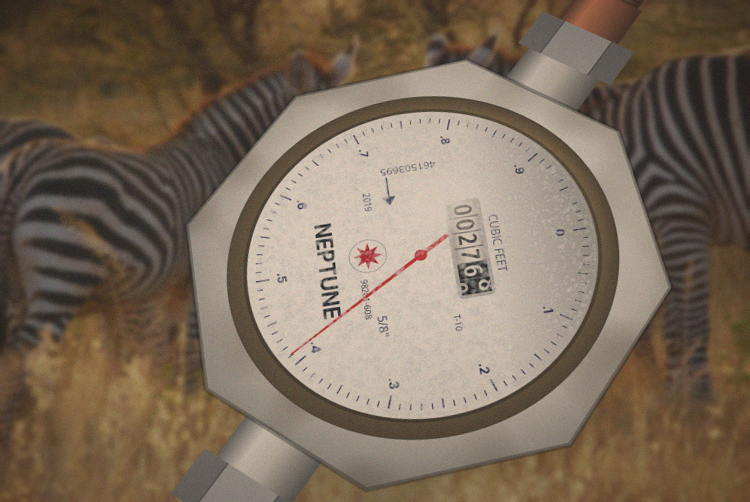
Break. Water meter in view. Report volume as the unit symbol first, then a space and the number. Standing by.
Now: ft³ 2768.41
